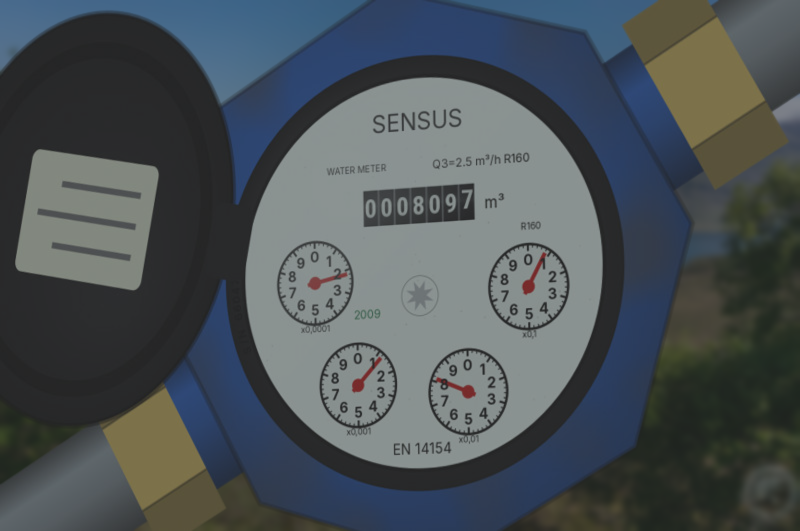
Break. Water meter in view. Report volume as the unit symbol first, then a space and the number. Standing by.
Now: m³ 8097.0812
